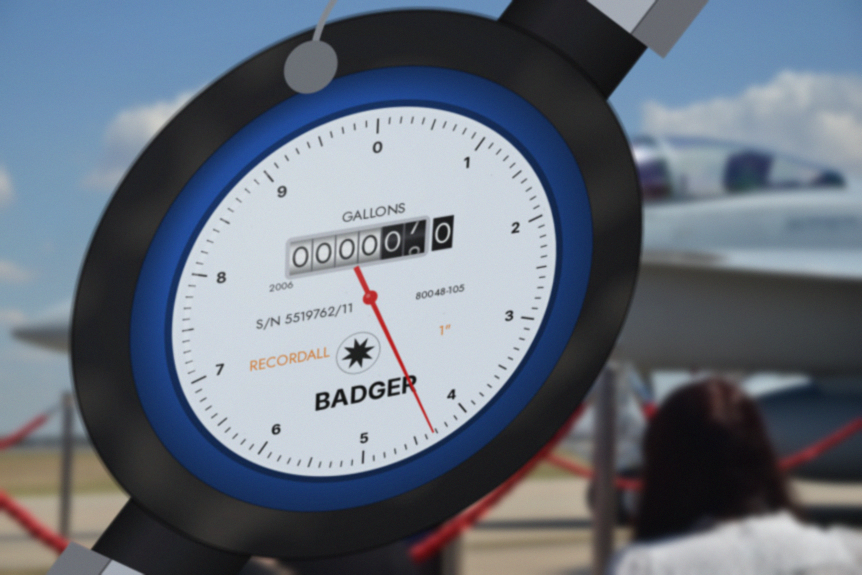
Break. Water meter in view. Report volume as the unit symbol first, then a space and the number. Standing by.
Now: gal 74.3
